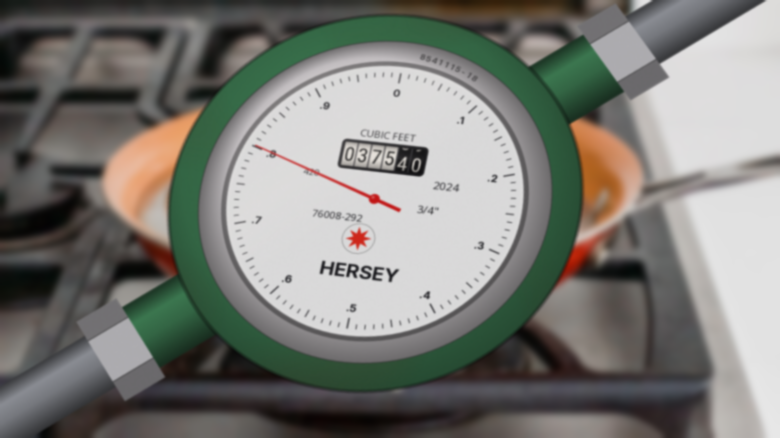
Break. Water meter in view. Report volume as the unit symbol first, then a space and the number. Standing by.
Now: ft³ 37539.80
